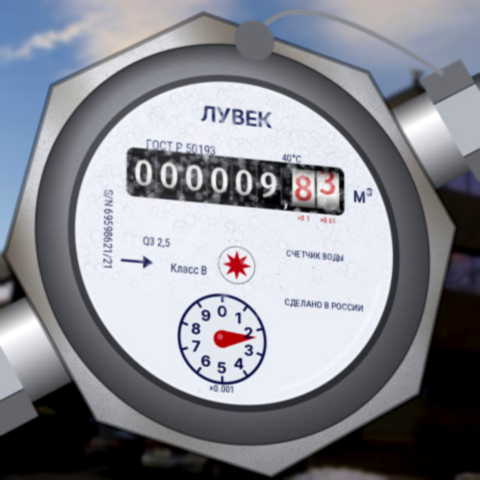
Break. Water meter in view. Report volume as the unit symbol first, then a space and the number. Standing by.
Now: m³ 9.832
